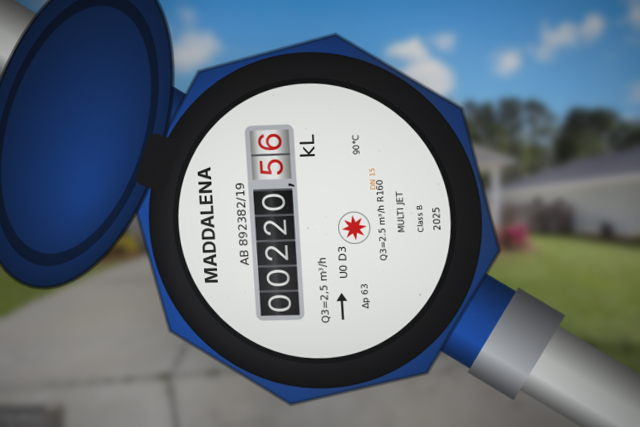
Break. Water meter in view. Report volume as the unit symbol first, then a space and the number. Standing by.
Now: kL 220.56
